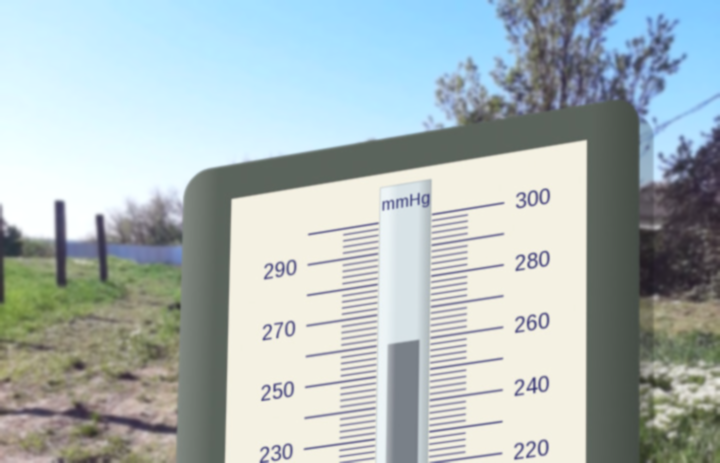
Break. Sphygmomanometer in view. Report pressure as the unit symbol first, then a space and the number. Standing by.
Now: mmHg 260
